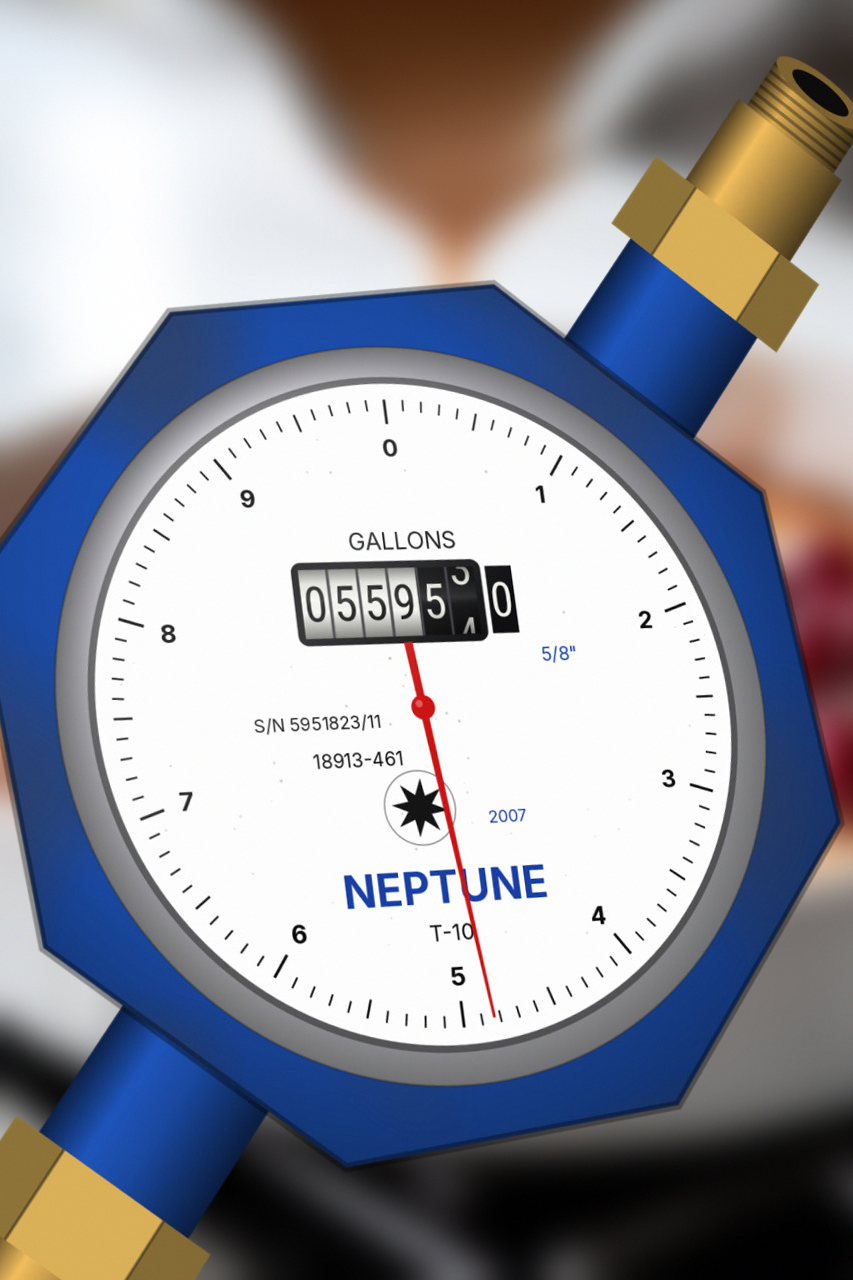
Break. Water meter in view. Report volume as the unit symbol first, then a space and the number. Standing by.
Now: gal 559534.8
